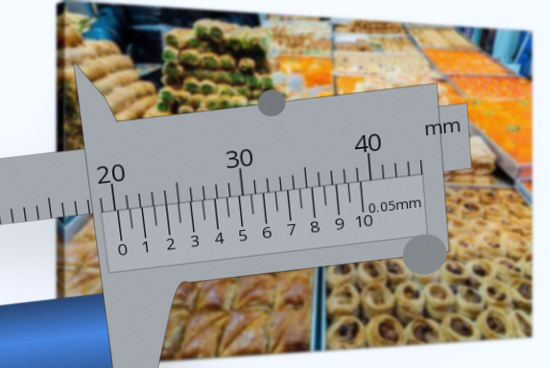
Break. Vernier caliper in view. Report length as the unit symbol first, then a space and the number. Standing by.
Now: mm 20.2
